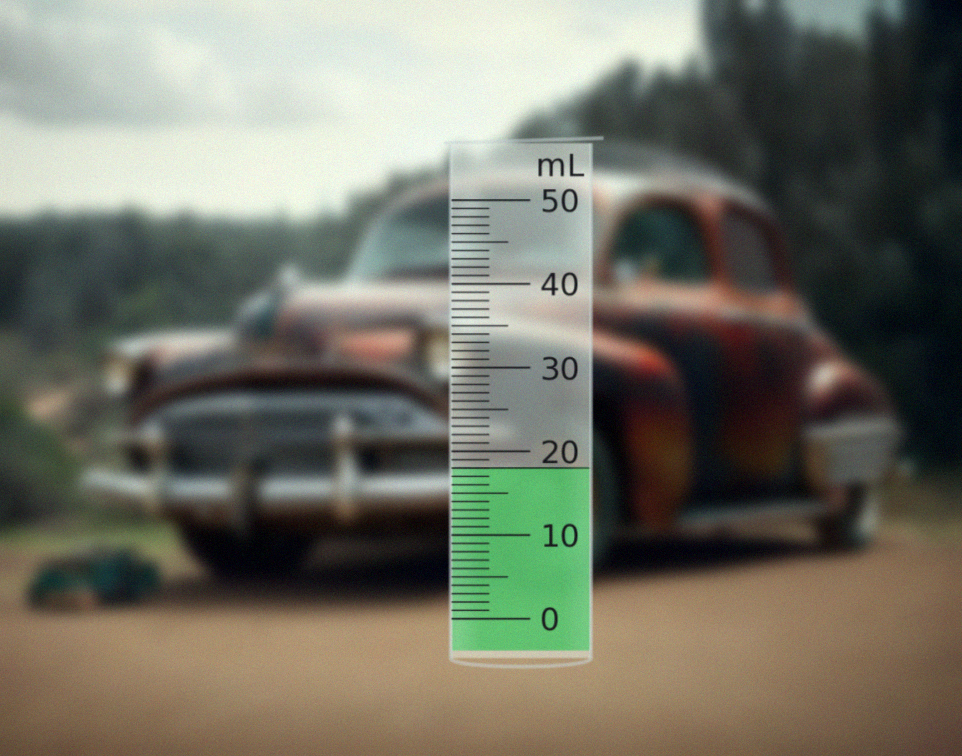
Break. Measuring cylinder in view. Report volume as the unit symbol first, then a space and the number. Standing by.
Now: mL 18
